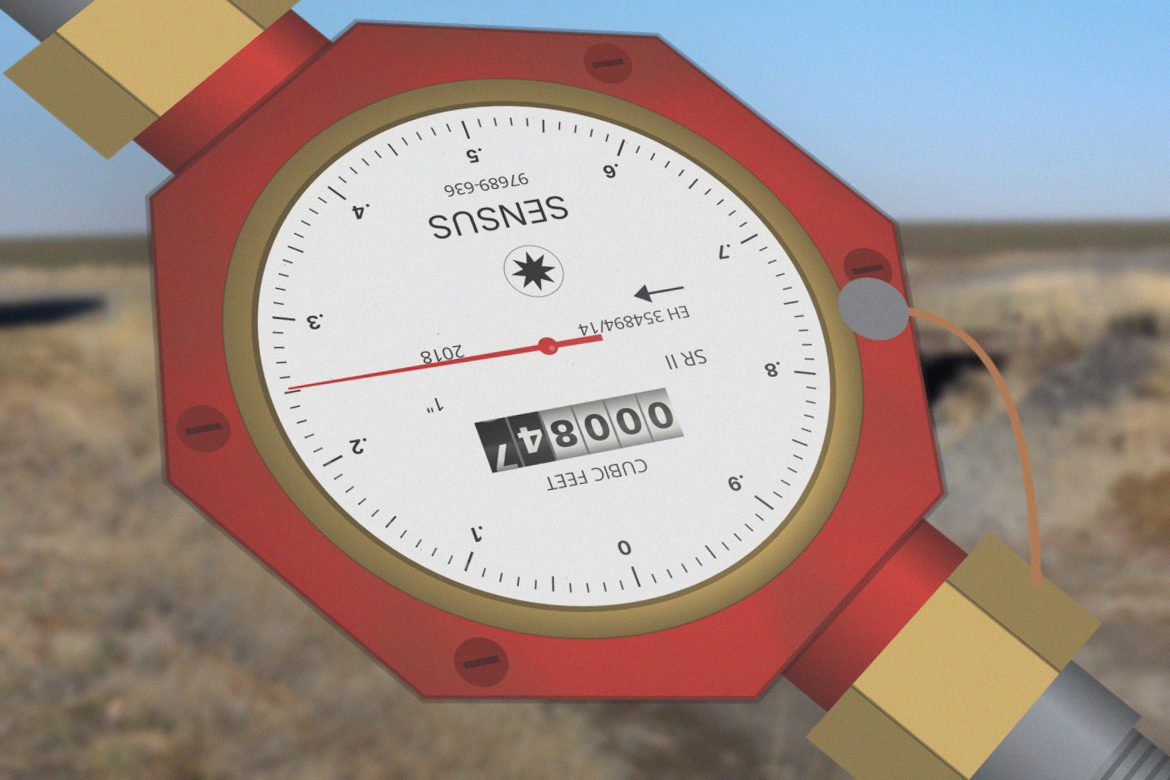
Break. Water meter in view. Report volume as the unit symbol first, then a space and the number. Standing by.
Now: ft³ 847.25
